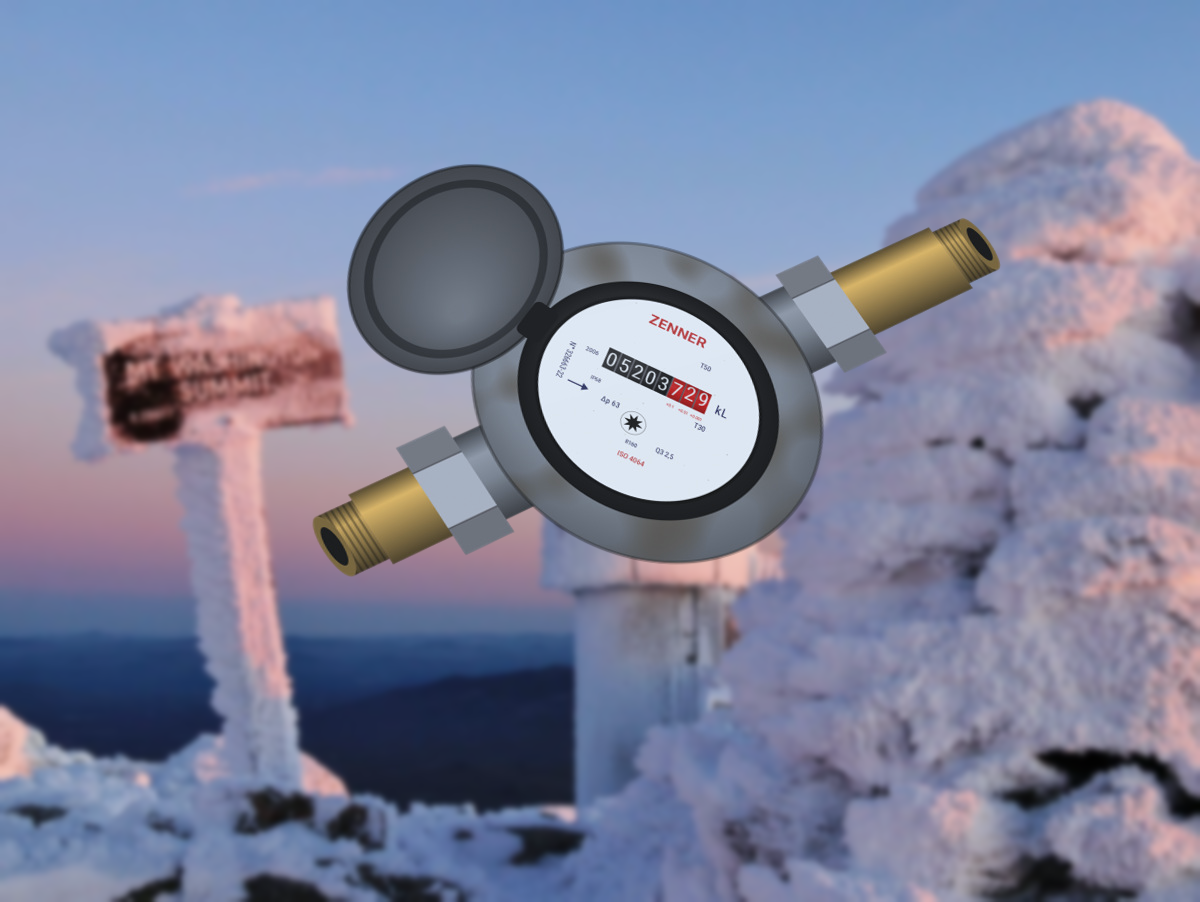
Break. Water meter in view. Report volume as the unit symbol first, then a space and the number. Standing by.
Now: kL 5203.729
